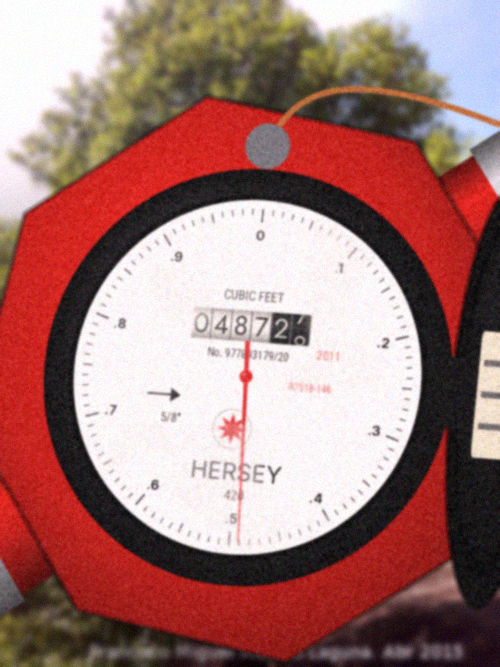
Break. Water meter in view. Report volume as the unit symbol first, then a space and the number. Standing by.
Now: ft³ 48727.49
